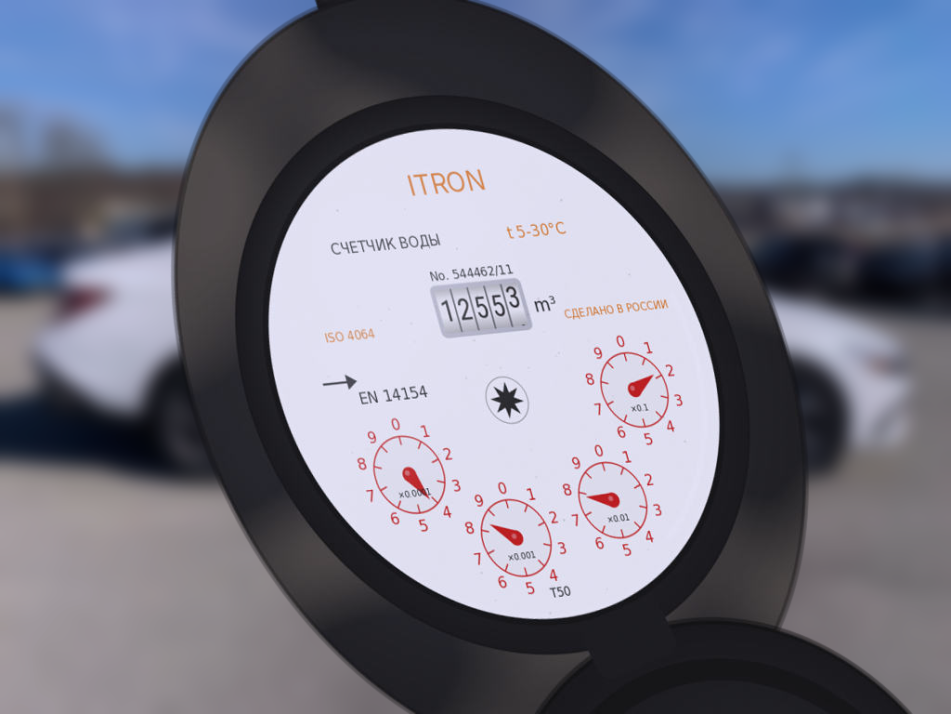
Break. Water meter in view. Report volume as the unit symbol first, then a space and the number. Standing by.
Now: m³ 12553.1784
